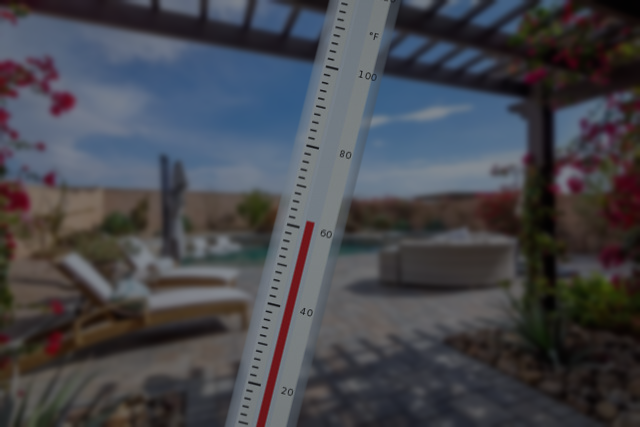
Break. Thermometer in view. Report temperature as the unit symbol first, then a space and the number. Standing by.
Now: °F 62
